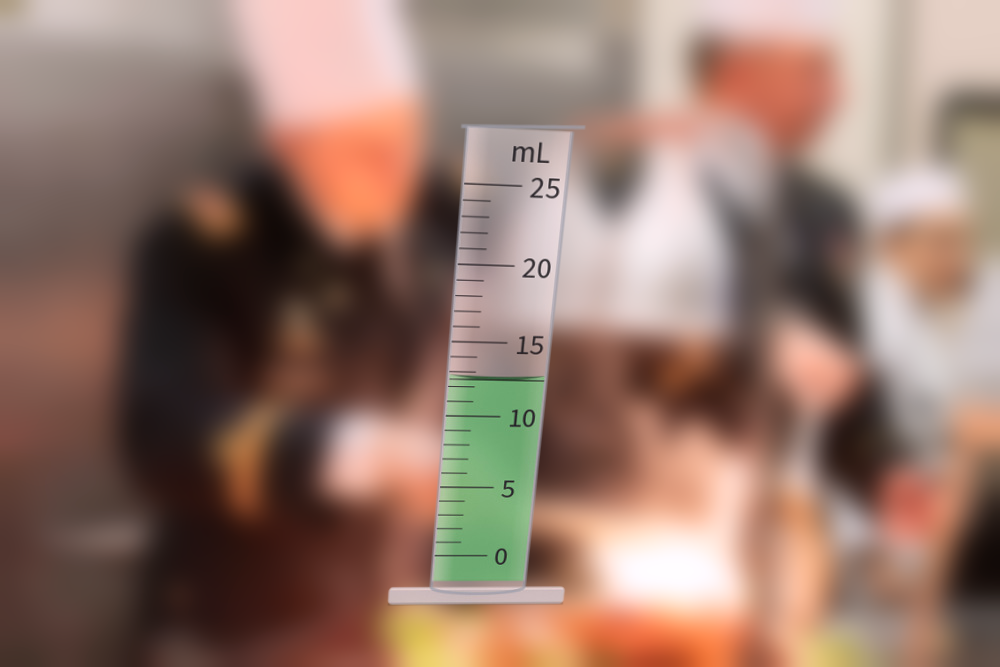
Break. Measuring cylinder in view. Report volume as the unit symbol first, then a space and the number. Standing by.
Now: mL 12.5
